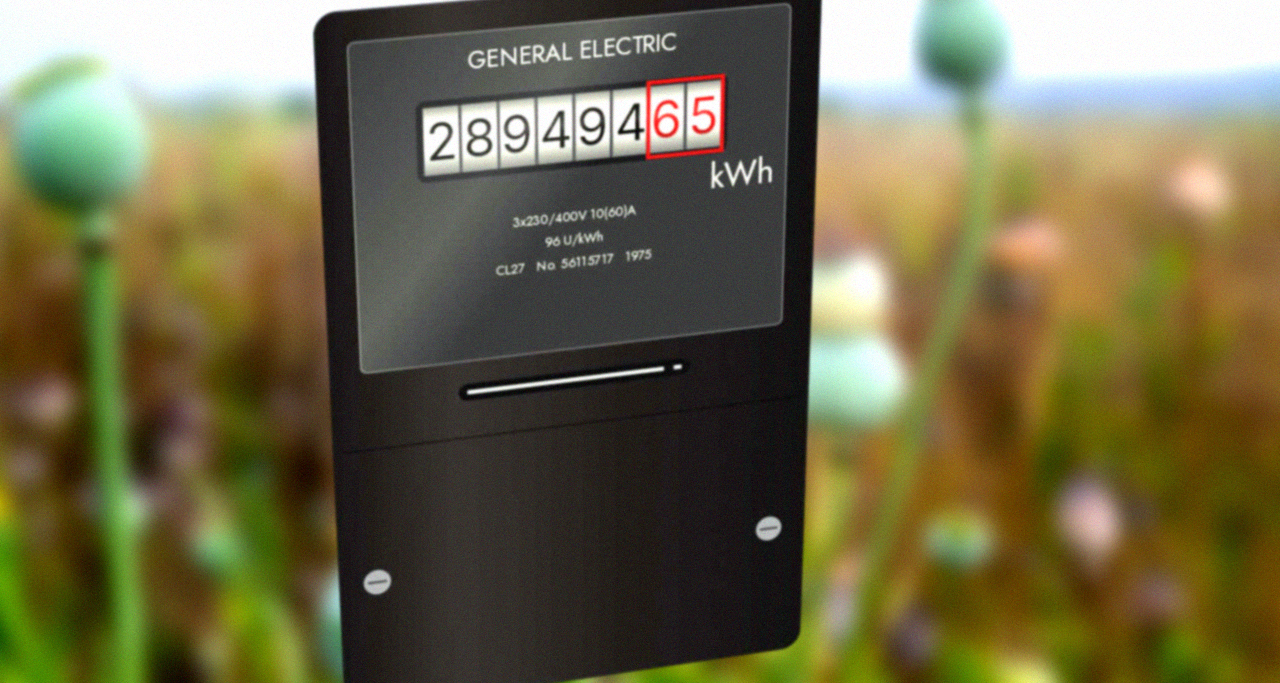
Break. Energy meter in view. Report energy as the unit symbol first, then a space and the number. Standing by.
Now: kWh 289494.65
